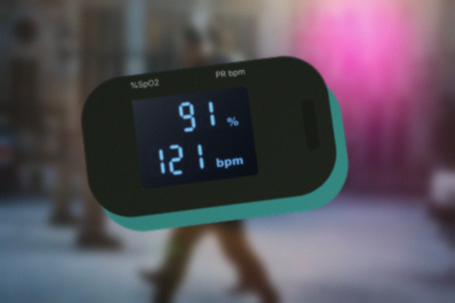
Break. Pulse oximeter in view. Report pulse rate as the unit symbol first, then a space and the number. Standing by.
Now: bpm 121
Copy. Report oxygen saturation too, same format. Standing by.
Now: % 91
